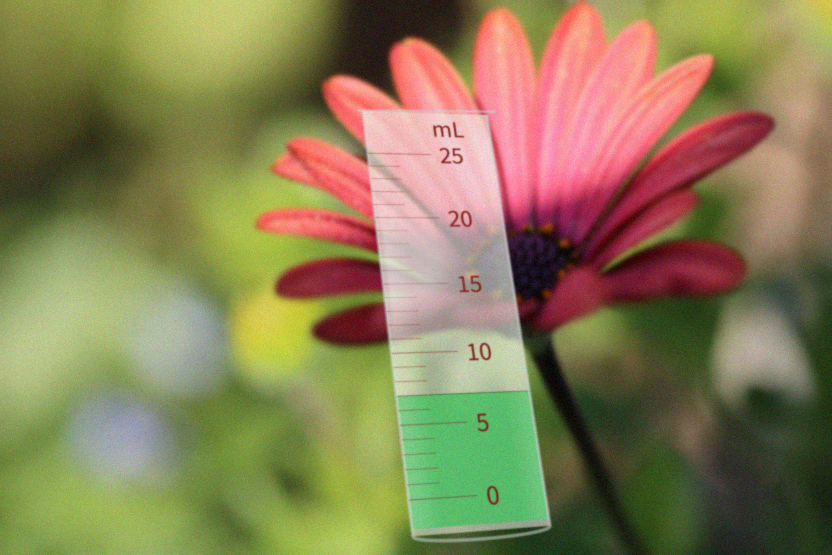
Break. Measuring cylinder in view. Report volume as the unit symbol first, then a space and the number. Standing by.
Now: mL 7
